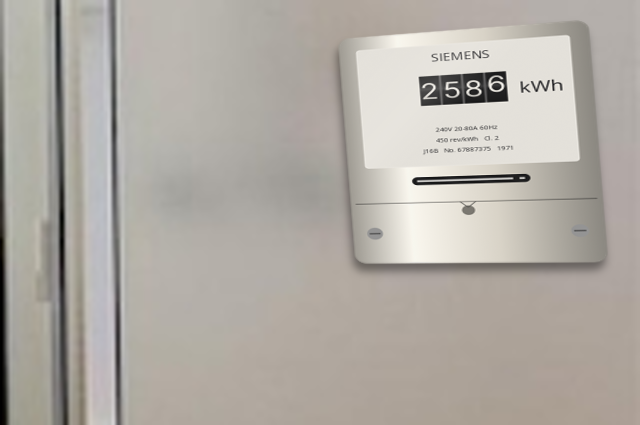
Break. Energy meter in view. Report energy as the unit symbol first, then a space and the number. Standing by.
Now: kWh 2586
